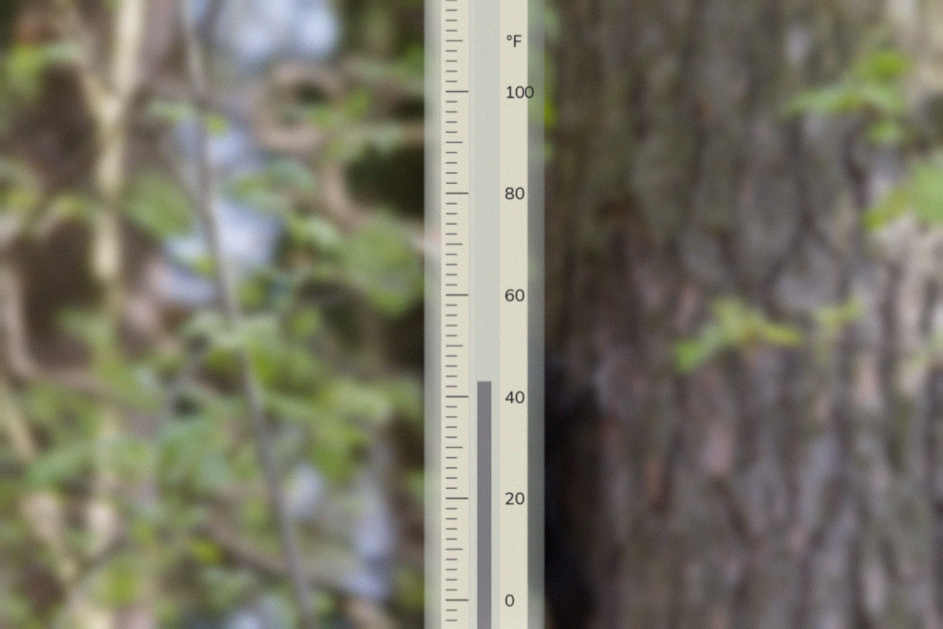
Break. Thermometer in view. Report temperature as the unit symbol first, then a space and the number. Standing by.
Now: °F 43
